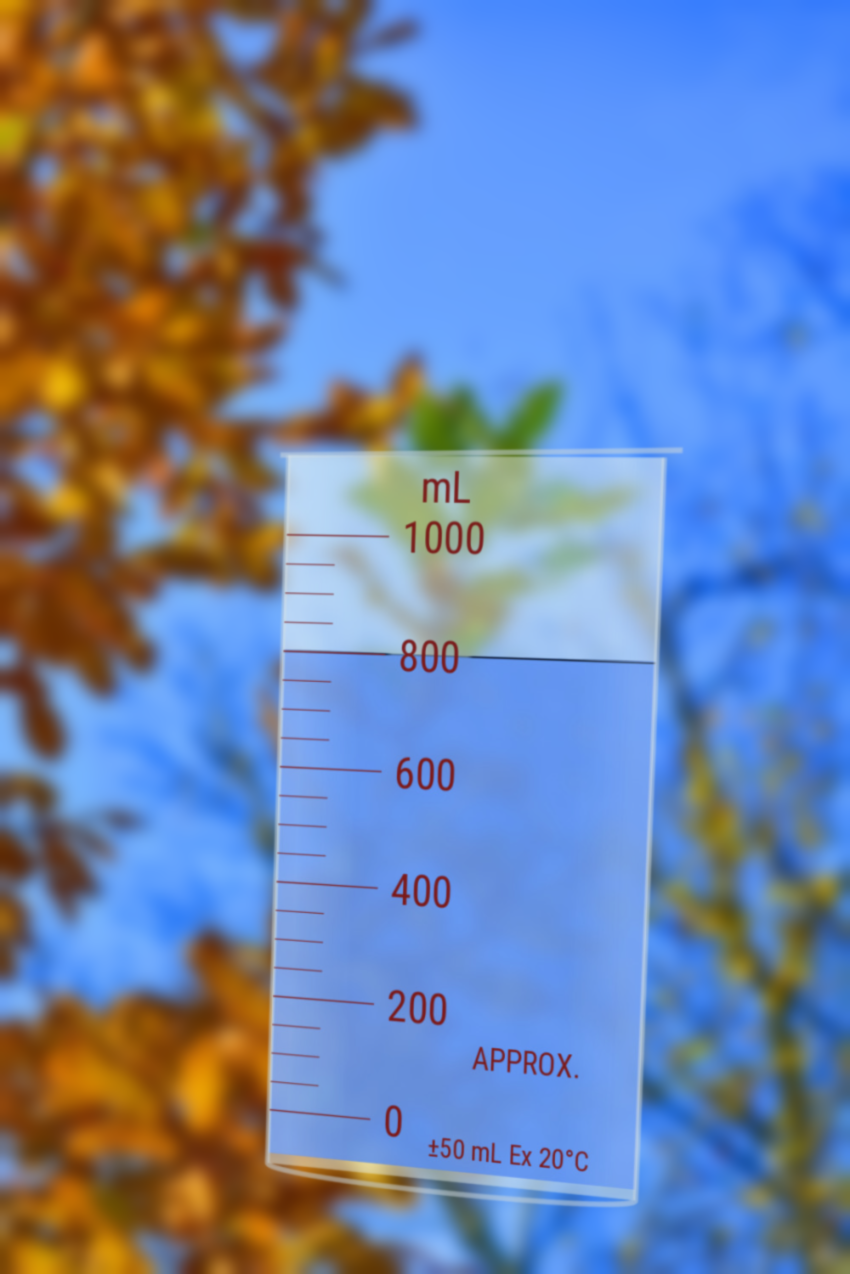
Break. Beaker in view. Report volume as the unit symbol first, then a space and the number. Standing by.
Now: mL 800
